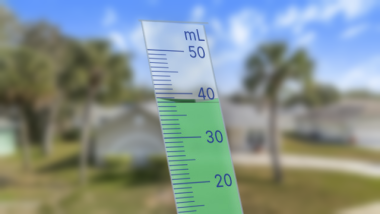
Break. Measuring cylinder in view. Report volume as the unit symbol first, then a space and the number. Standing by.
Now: mL 38
